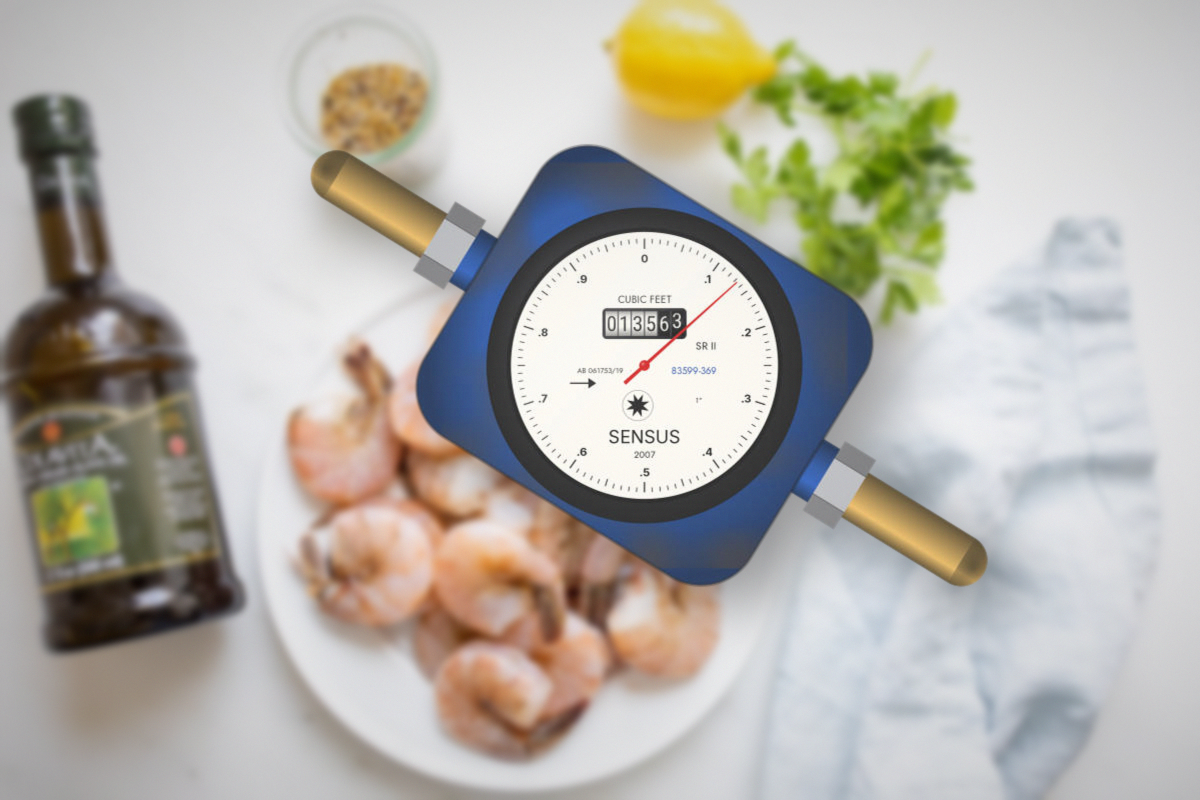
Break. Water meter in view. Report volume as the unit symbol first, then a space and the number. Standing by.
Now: ft³ 13563.13
